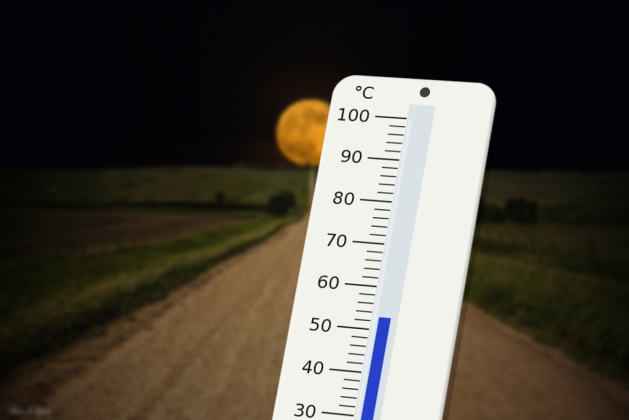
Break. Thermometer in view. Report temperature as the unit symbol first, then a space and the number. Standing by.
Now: °C 53
